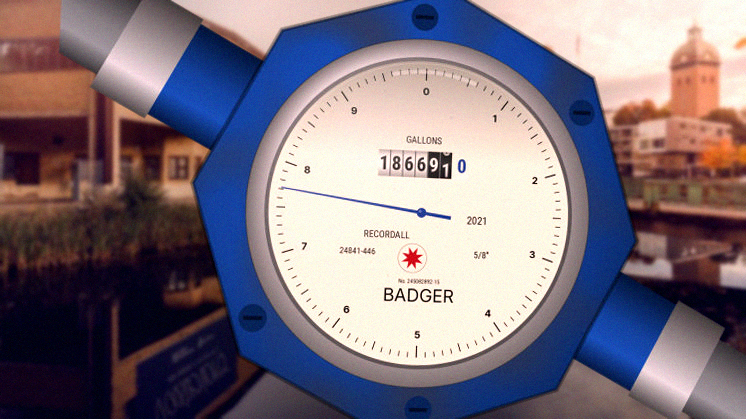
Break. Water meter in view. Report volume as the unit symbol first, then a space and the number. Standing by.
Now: gal 1866907.7
